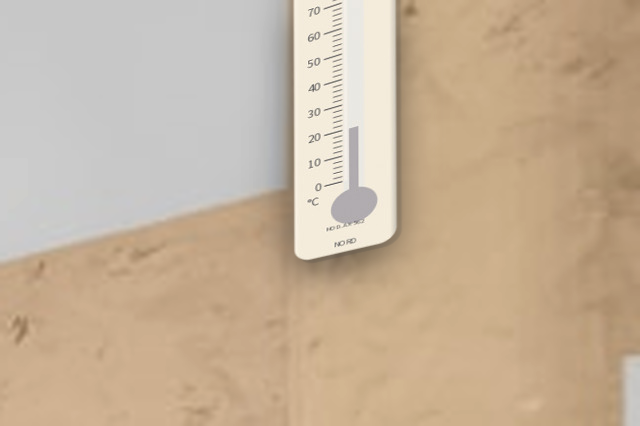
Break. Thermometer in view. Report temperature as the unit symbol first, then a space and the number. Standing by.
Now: °C 20
